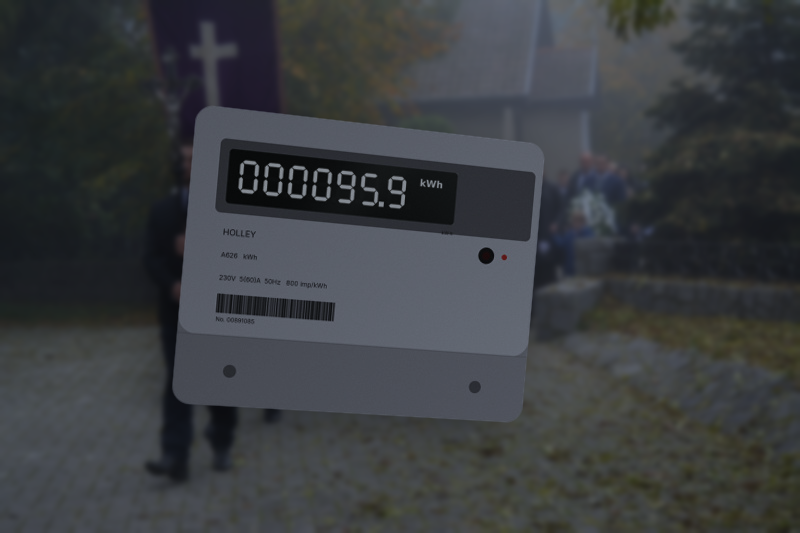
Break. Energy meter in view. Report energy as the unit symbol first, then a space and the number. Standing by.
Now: kWh 95.9
